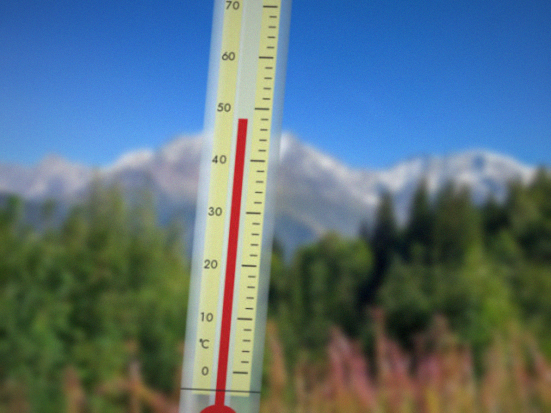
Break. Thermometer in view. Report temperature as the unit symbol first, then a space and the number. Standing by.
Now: °C 48
